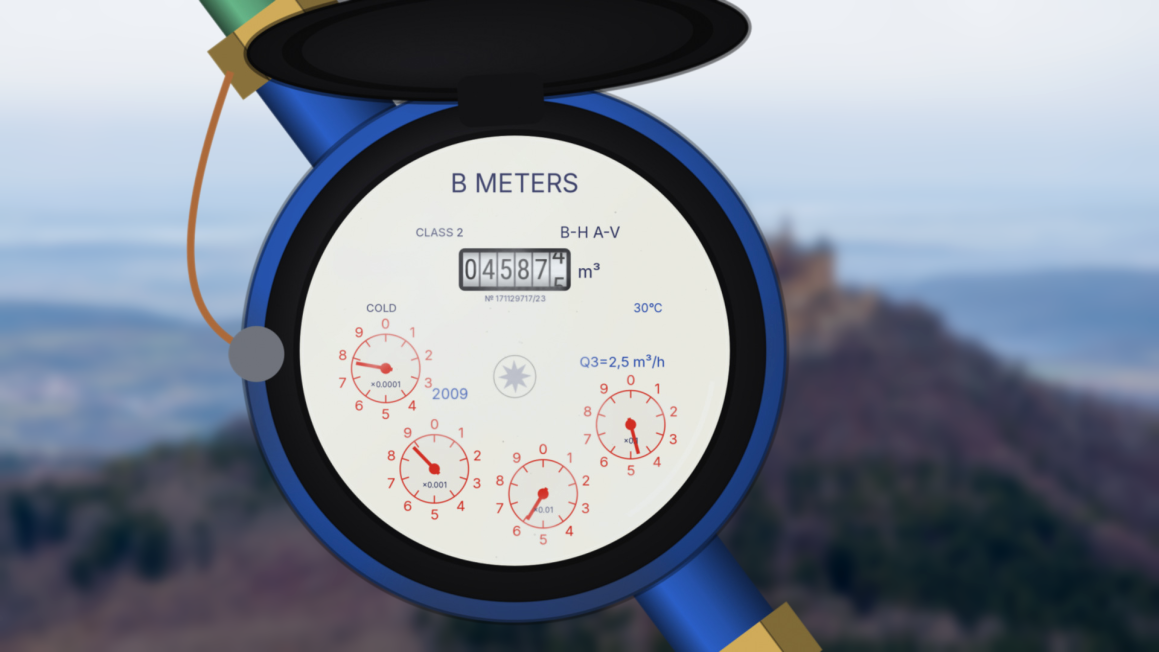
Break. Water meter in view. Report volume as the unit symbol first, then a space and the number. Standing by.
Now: m³ 45874.4587
